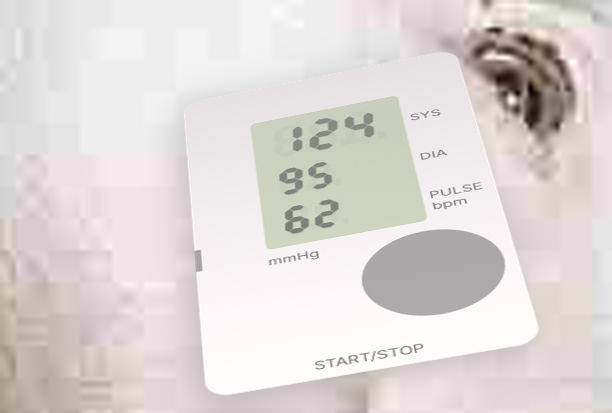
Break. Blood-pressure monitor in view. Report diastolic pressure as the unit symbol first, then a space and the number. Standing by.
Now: mmHg 95
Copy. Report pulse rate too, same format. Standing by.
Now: bpm 62
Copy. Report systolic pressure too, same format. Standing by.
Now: mmHg 124
